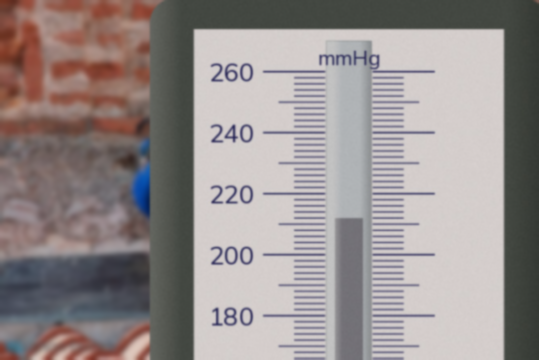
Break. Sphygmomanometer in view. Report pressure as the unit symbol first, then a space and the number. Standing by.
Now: mmHg 212
